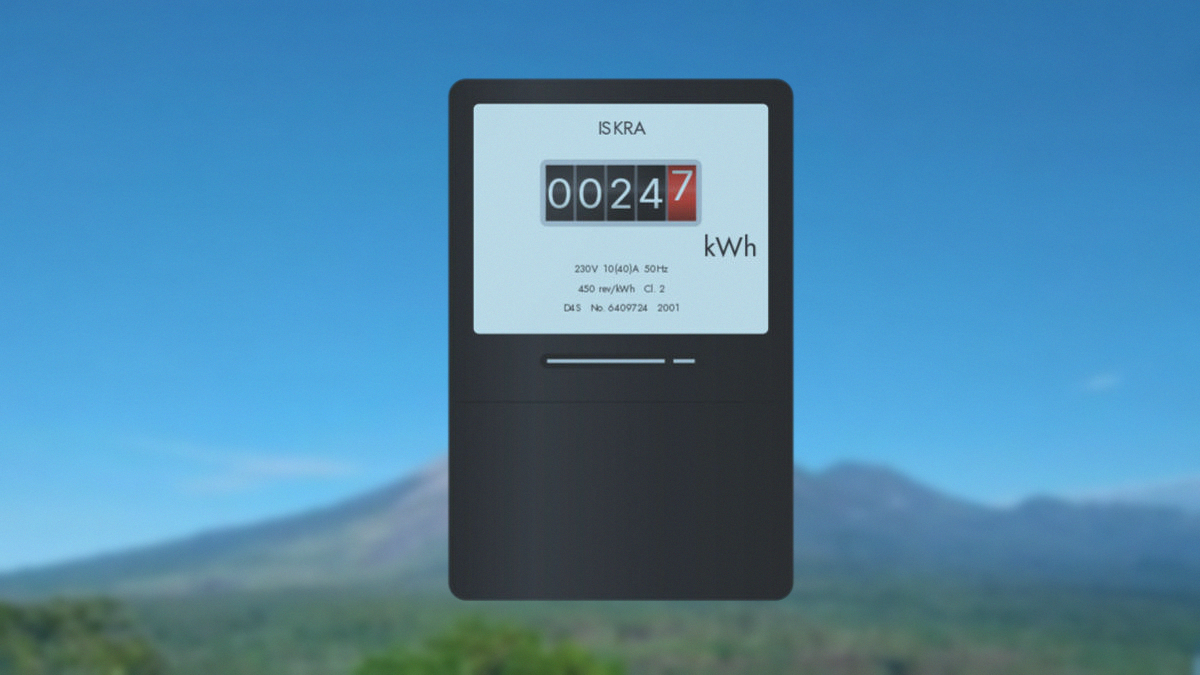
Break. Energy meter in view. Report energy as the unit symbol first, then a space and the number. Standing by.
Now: kWh 24.7
